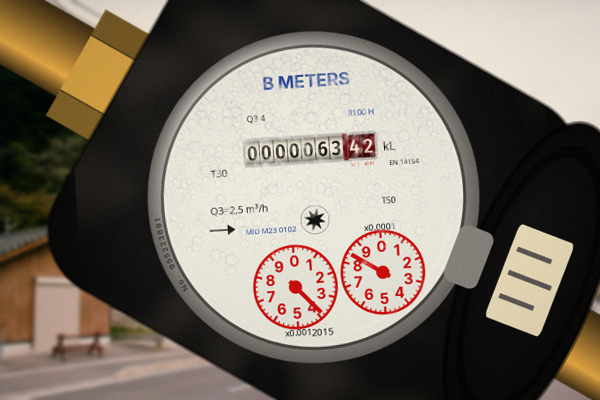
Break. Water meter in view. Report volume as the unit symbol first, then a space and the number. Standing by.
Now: kL 63.4238
